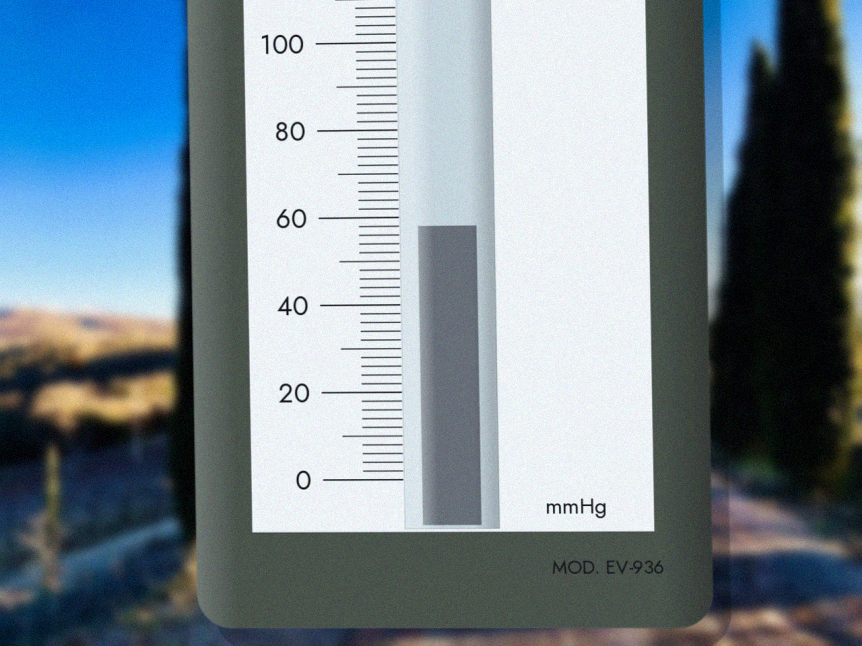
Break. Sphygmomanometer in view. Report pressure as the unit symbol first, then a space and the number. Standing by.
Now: mmHg 58
